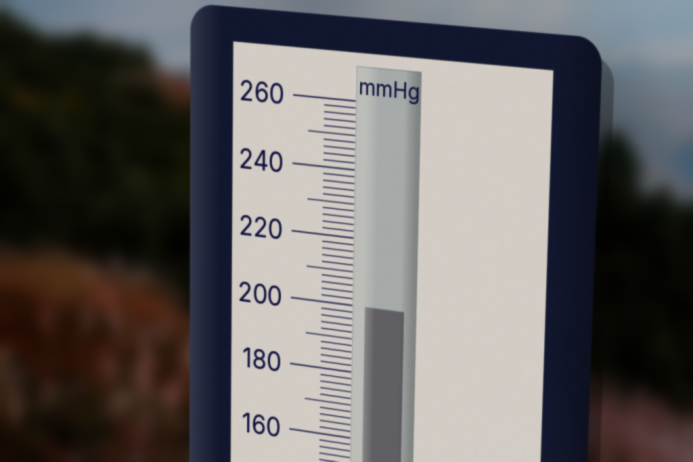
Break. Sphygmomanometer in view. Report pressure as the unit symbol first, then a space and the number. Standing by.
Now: mmHg 200
